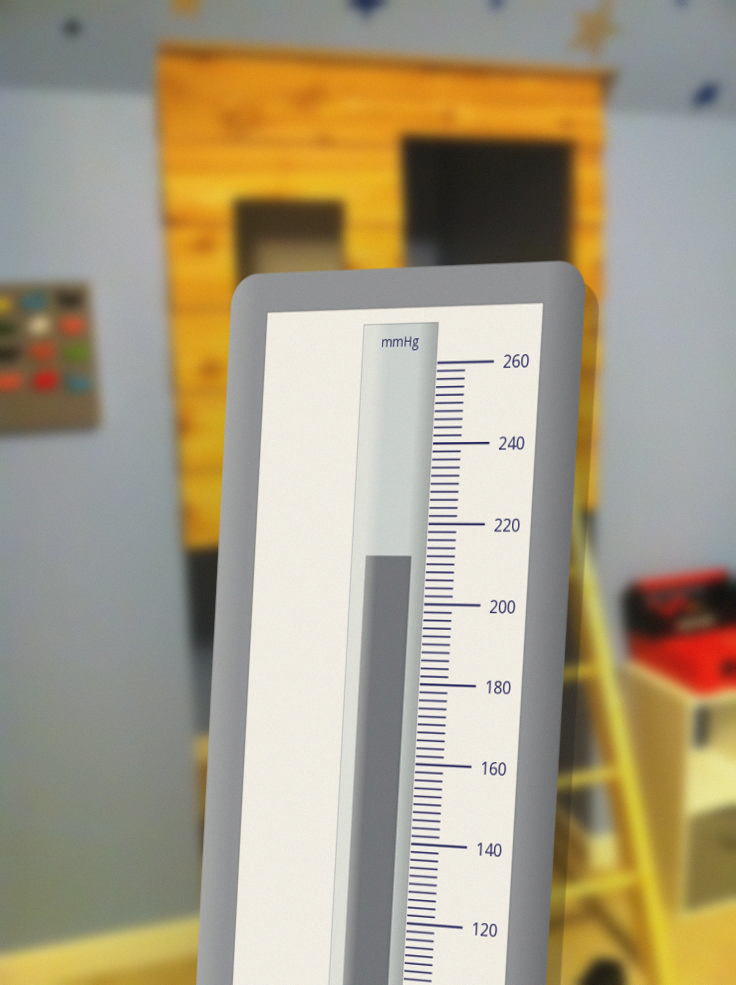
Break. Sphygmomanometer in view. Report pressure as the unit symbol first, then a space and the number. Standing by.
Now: mmHg 212
